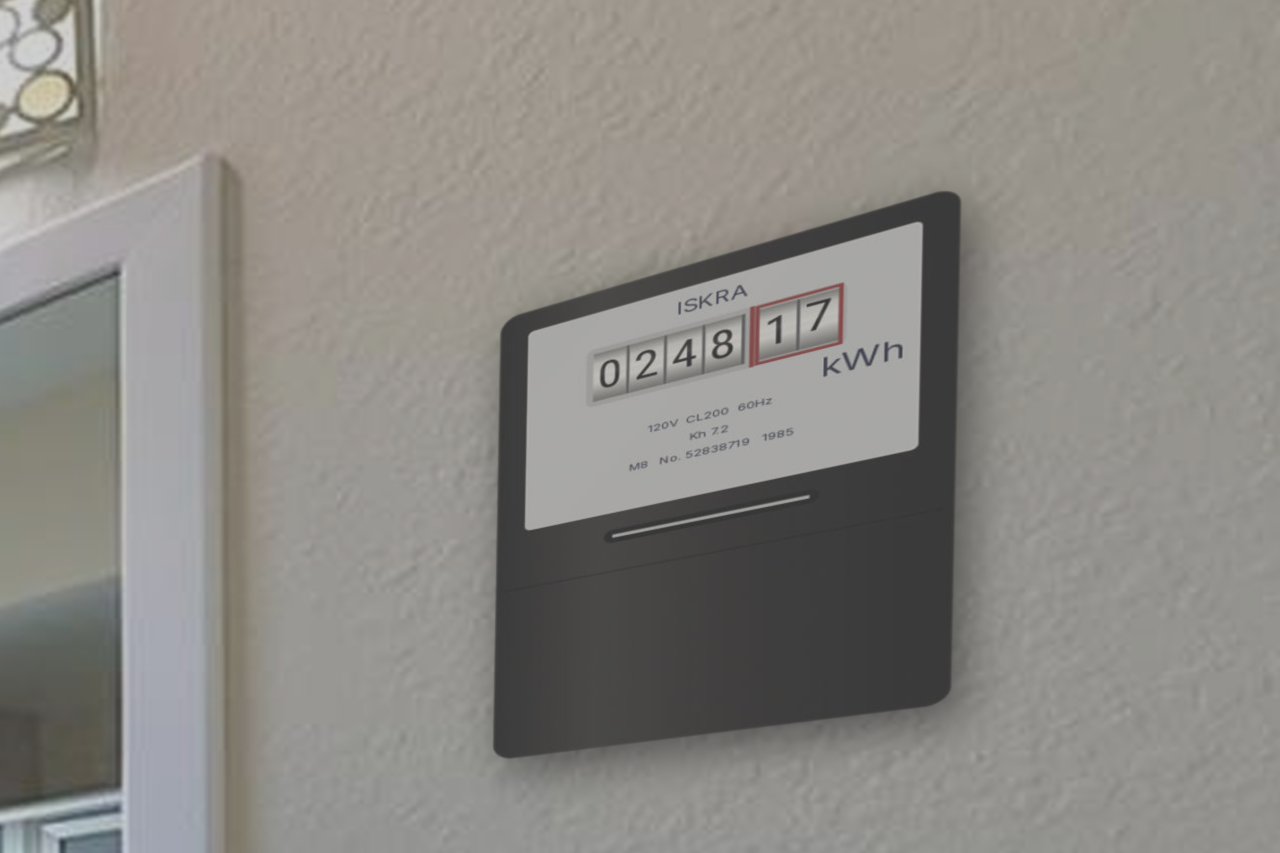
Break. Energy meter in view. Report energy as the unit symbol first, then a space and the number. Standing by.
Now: kWh 248.17
